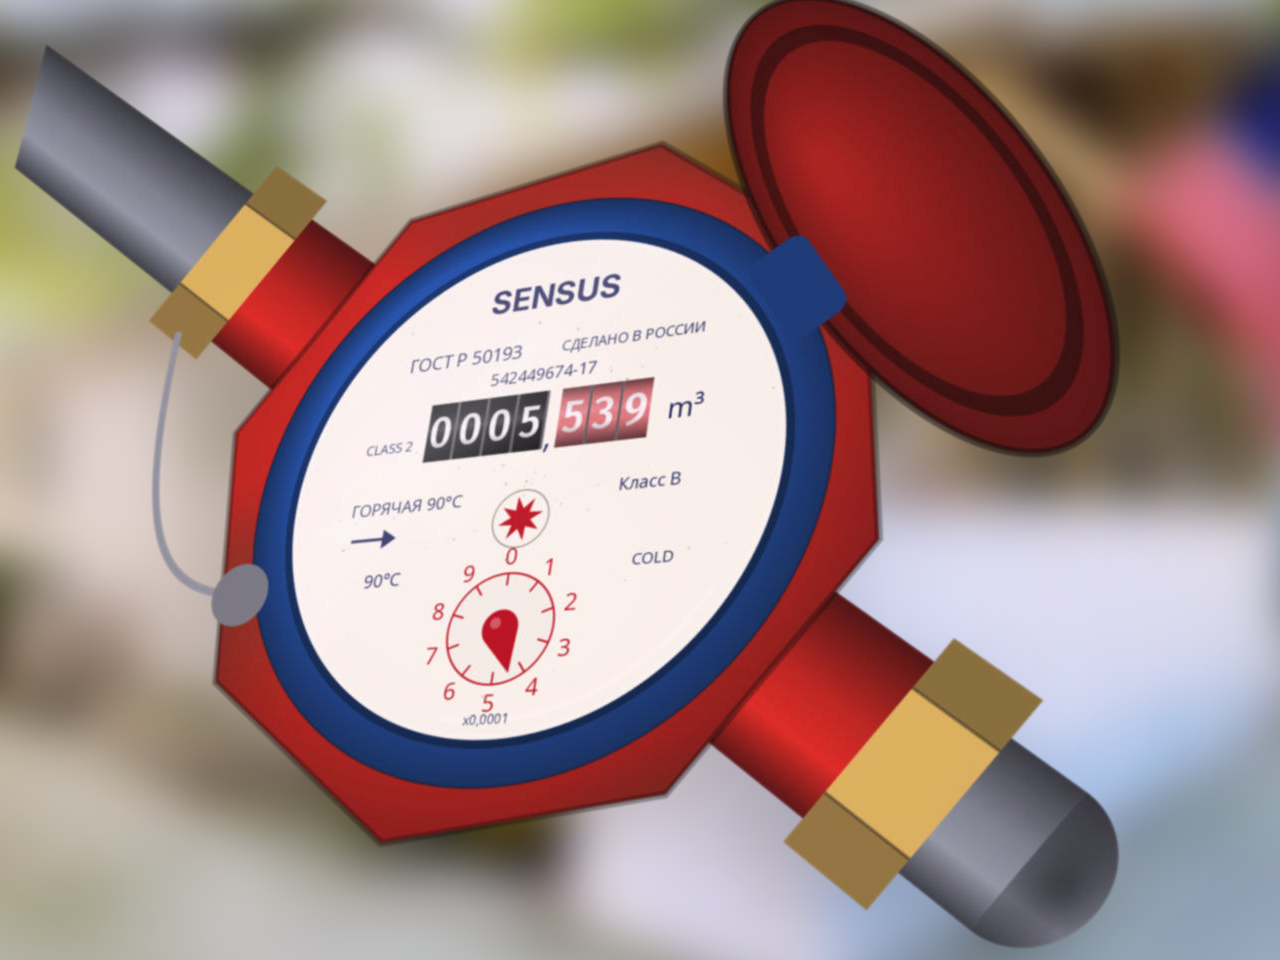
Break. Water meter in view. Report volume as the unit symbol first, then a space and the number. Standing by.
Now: m³ 5.5394
